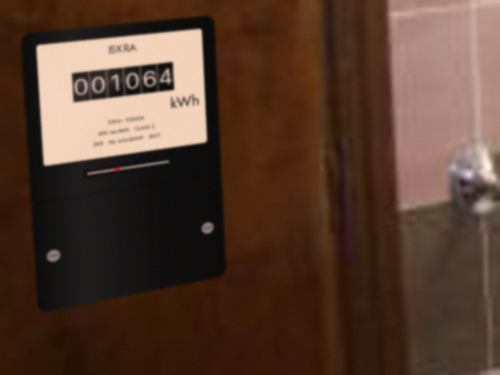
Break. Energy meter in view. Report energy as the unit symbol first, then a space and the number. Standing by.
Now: kWh 1064
